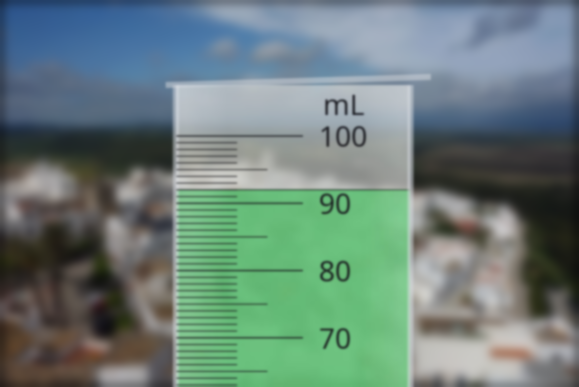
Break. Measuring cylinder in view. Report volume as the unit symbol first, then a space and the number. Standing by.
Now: mL 92
